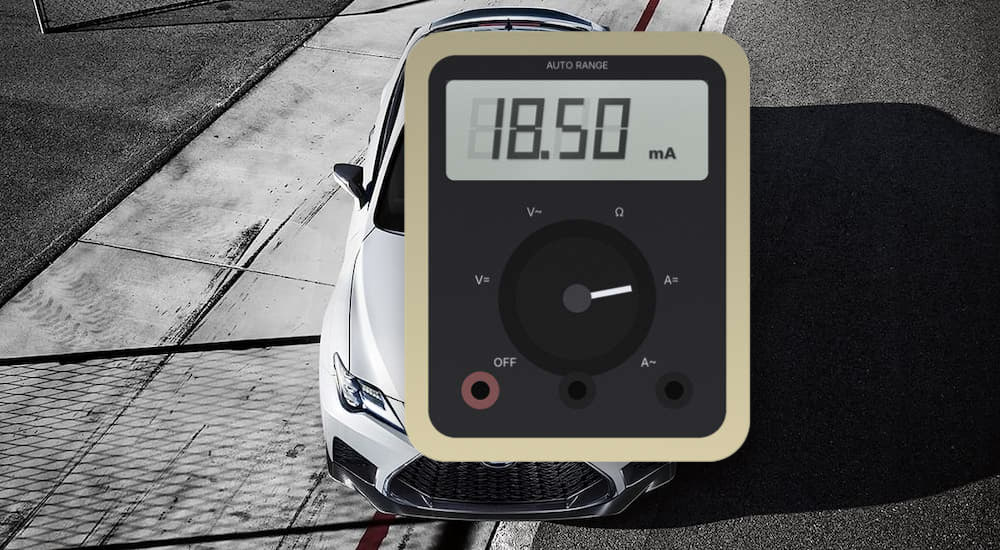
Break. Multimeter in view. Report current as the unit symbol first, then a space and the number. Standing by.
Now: mA 18.50
